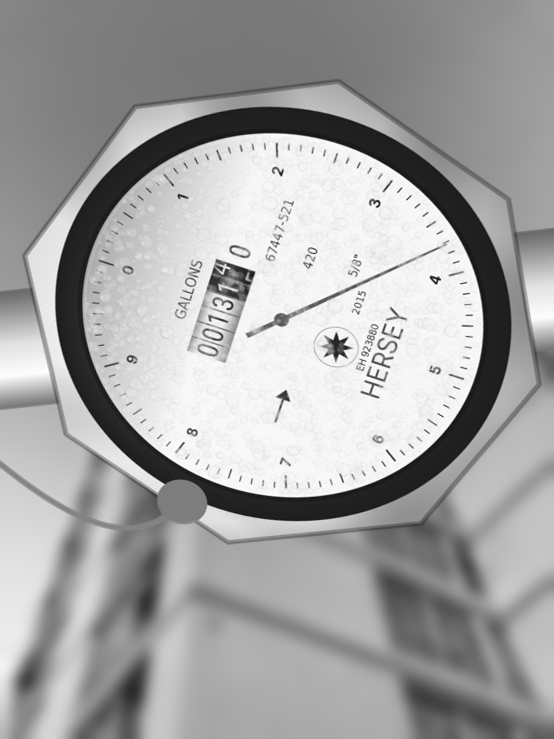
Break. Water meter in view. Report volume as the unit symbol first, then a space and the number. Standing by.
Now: gal 13143.7
